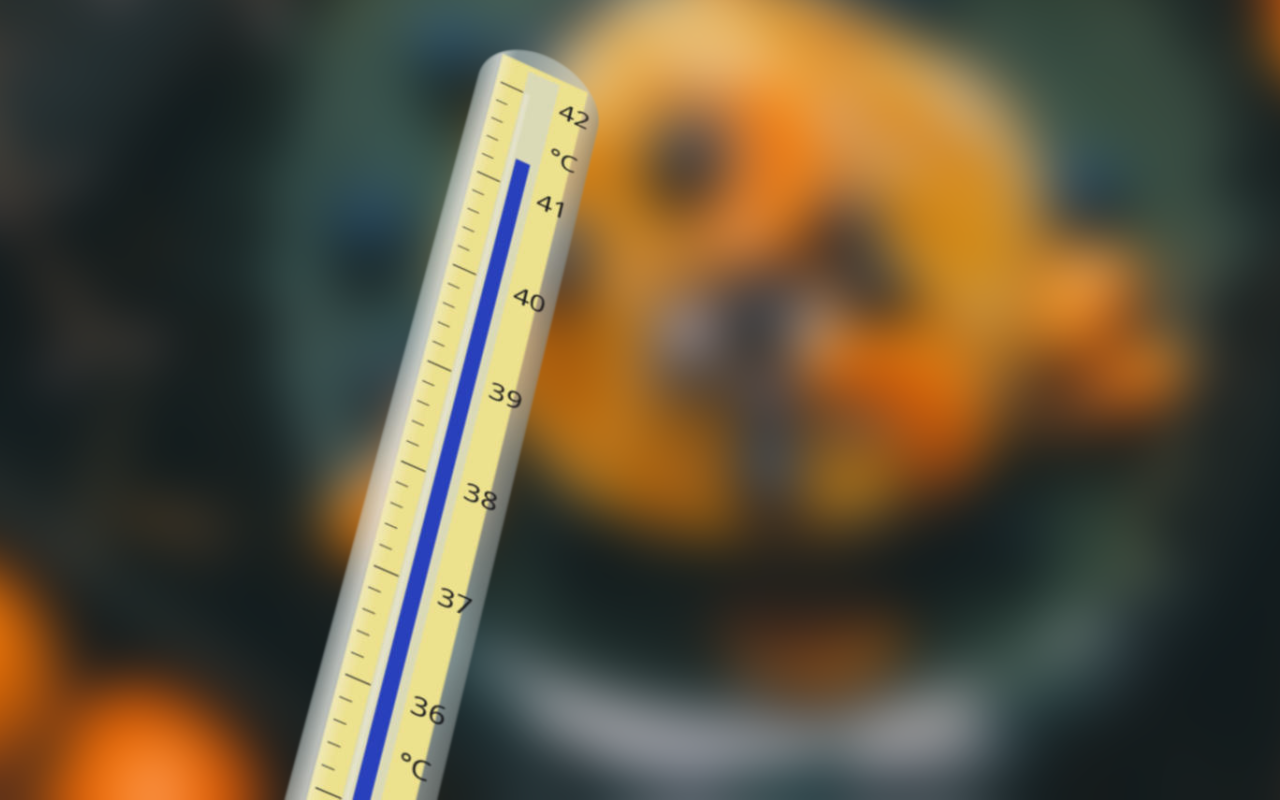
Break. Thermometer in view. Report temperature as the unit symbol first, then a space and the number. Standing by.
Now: °C 41.3
